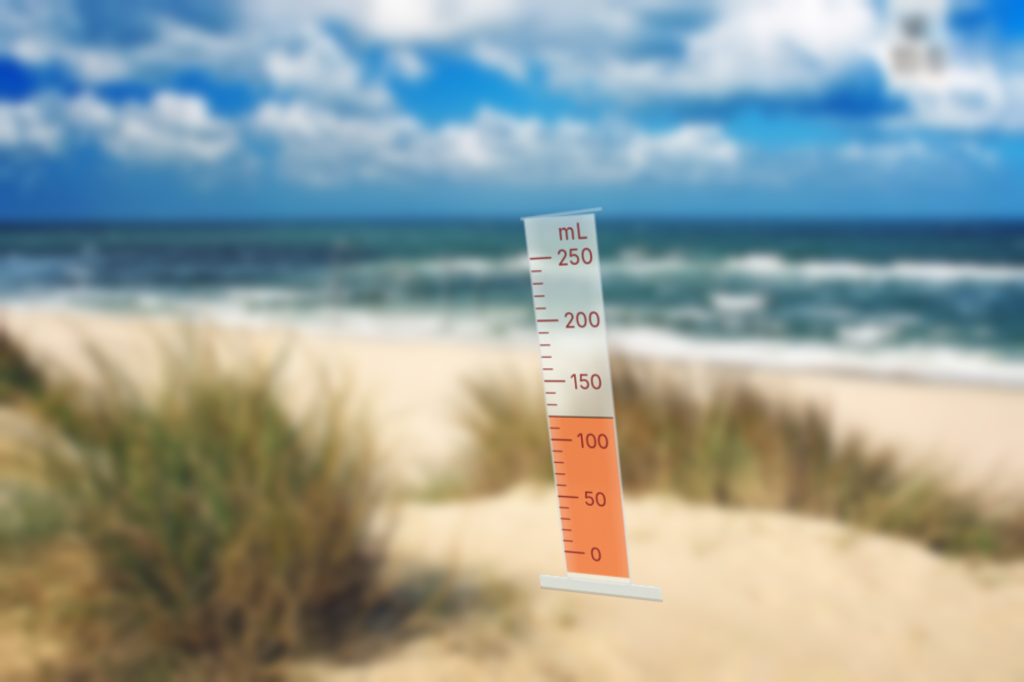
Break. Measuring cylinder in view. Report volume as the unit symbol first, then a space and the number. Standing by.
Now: mL 120
